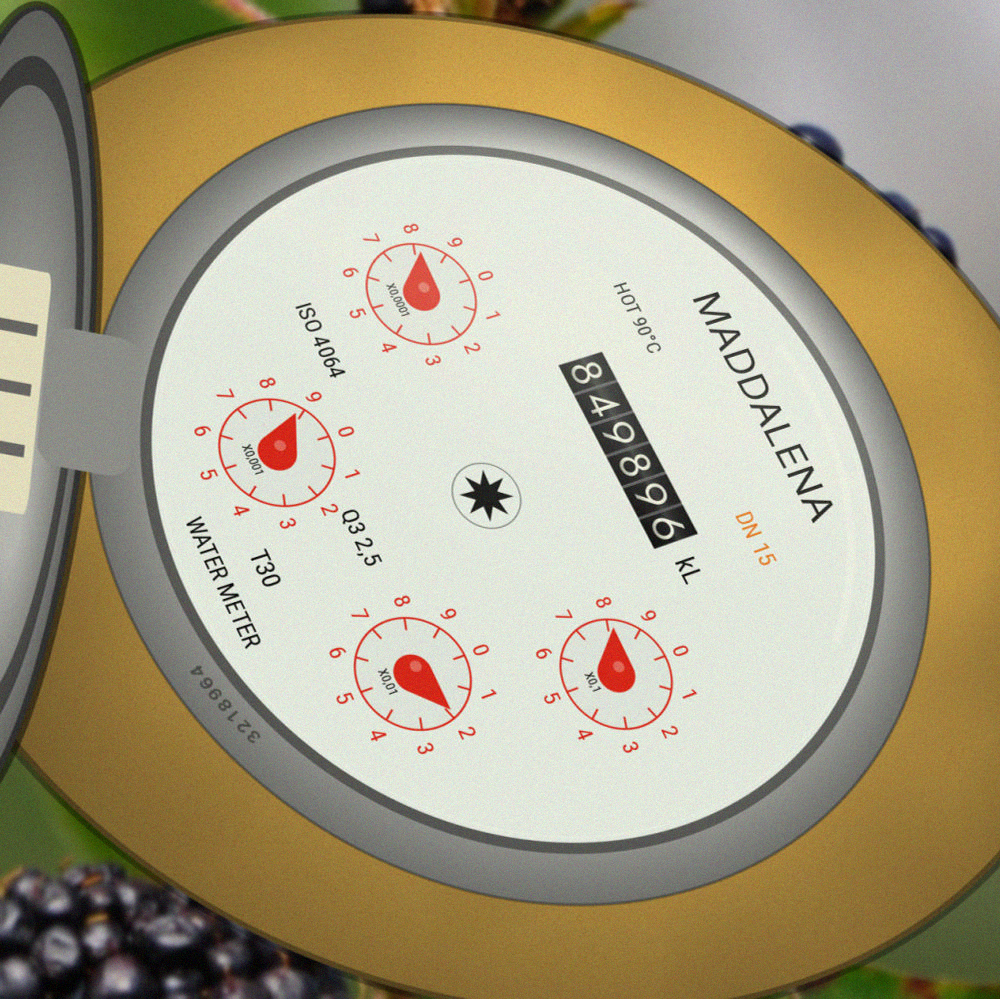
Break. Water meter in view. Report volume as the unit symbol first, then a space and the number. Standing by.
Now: kL 849896.8188
